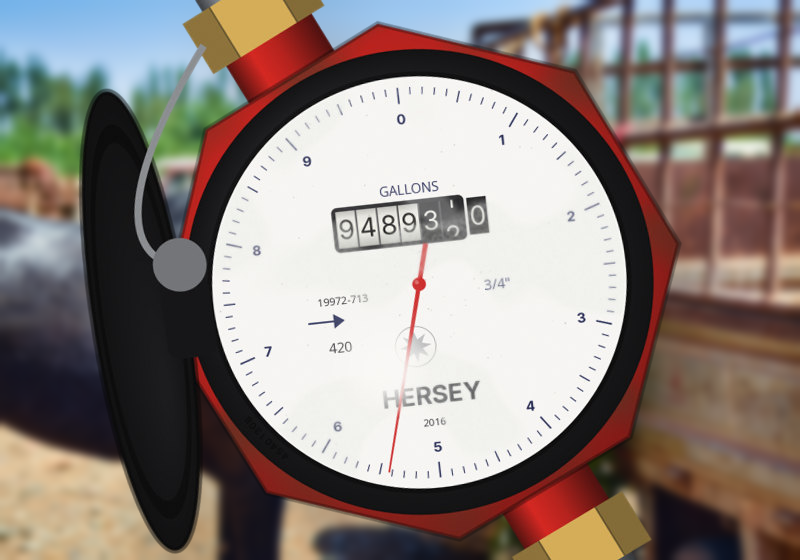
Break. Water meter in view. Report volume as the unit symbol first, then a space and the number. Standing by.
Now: gal 9489315.4
